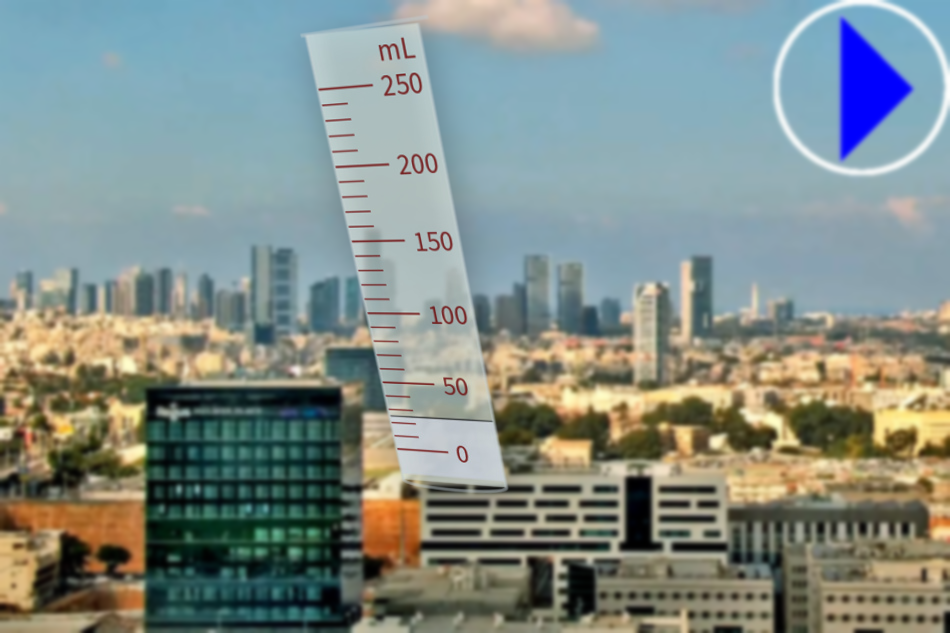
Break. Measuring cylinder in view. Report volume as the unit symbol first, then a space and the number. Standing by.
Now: mL 25
